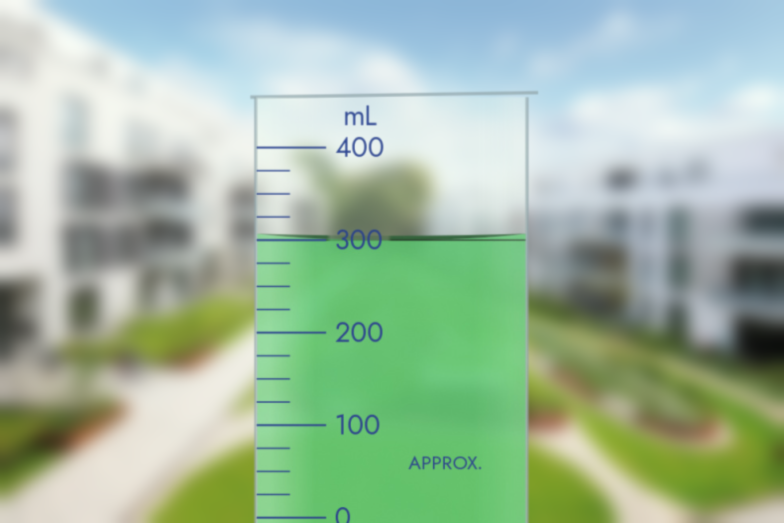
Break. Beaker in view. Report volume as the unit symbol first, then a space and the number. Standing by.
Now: mL 300
